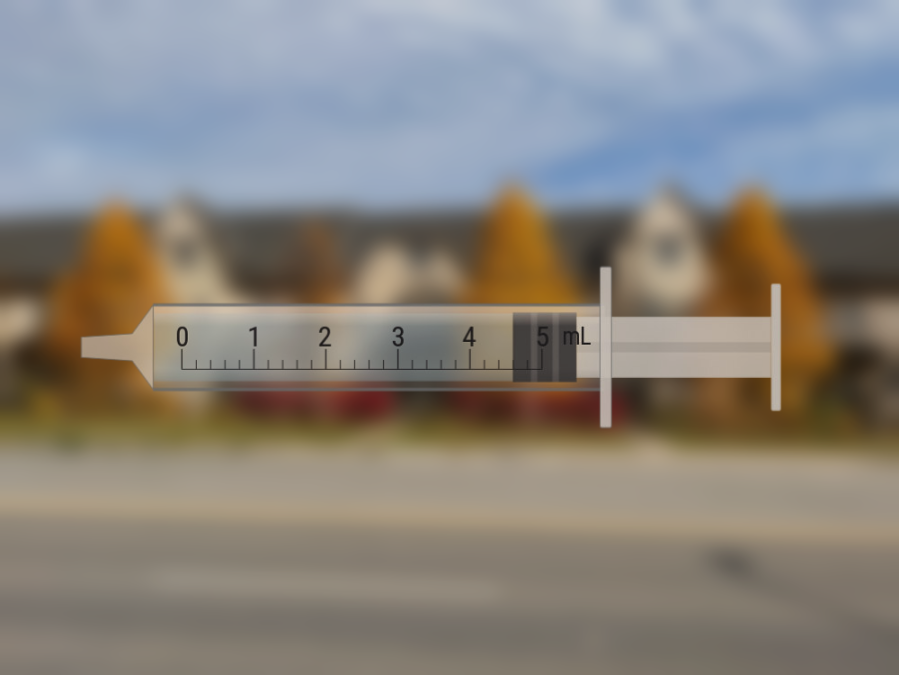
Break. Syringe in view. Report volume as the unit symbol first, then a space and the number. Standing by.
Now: mL 4.6
